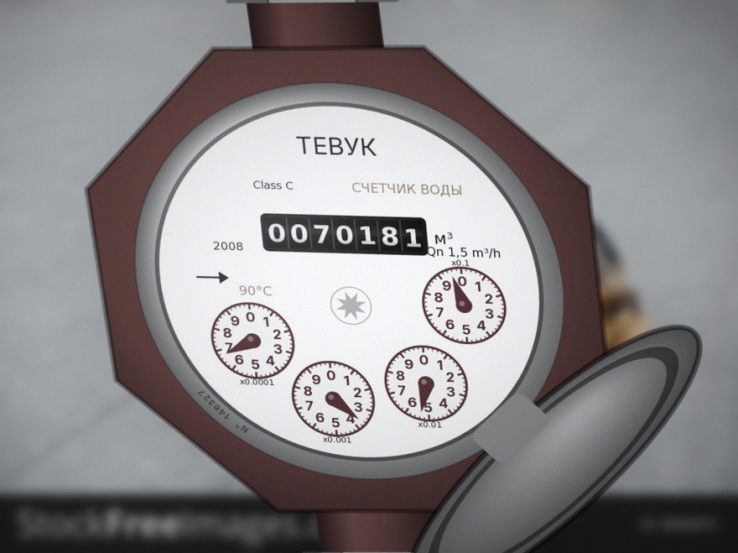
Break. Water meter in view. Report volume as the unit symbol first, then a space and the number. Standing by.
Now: m³ 70180.9536
